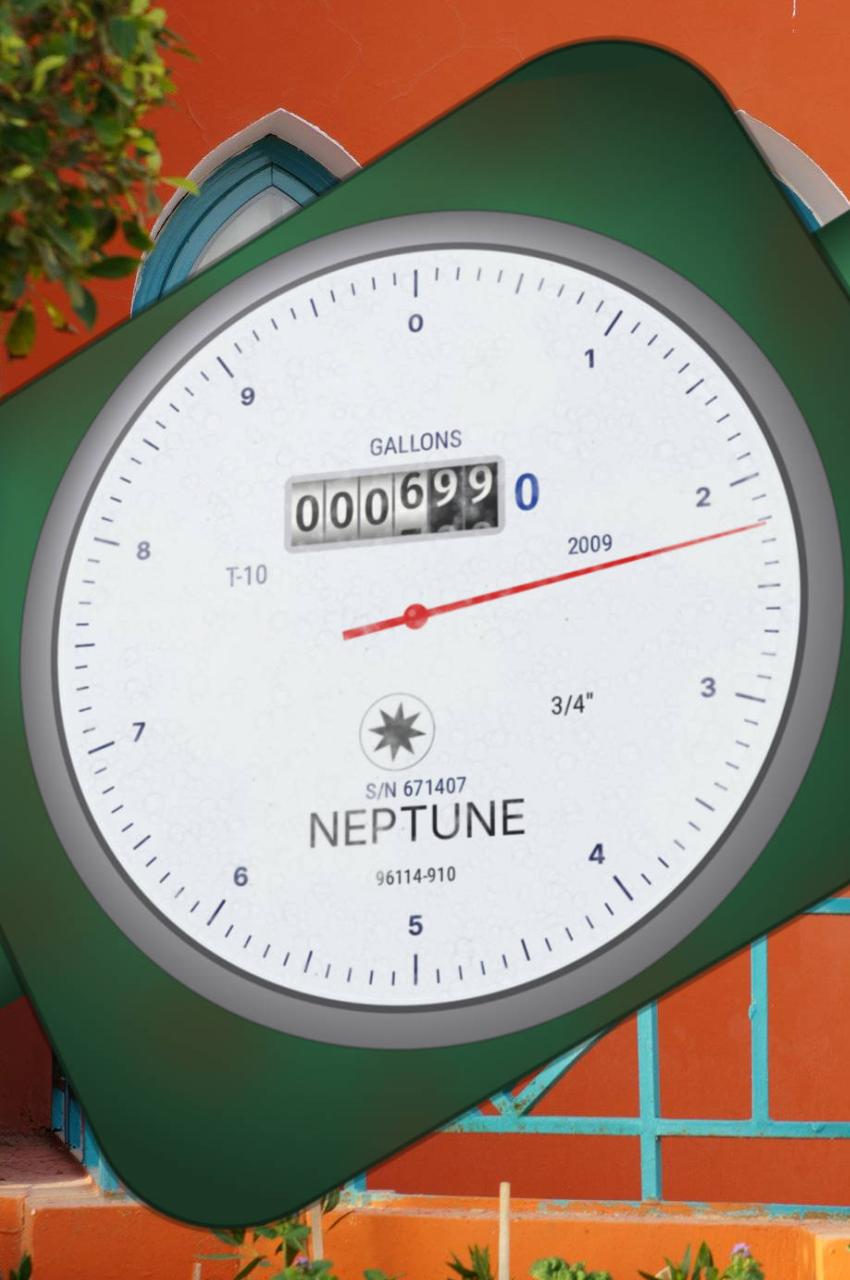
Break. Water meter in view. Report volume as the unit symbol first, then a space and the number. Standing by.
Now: gal 6992.2
